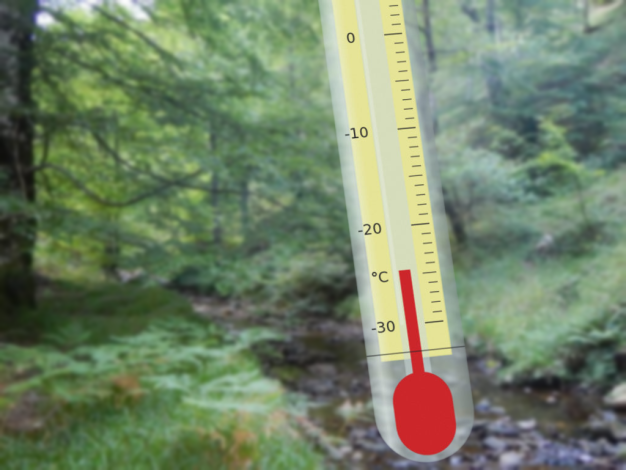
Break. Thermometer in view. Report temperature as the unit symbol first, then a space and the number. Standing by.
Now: °C -24.5
